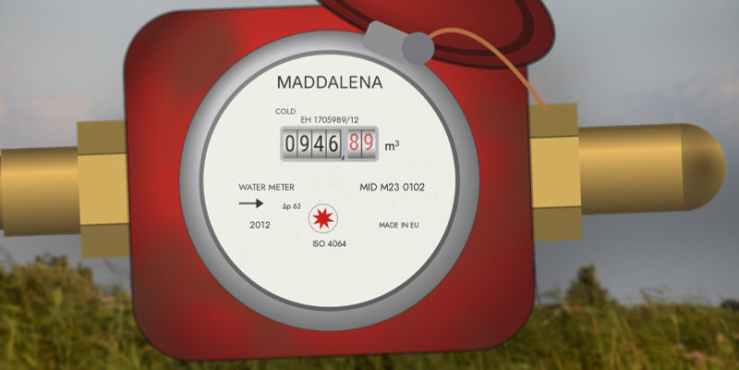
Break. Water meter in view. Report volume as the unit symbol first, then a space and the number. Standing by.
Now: m³ 946.89
